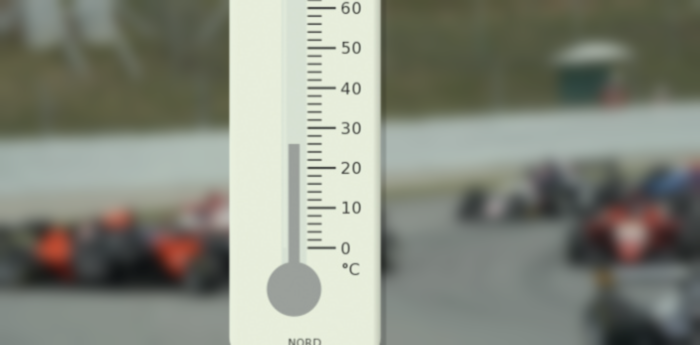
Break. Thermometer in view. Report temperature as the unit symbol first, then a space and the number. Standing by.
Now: °C 26
